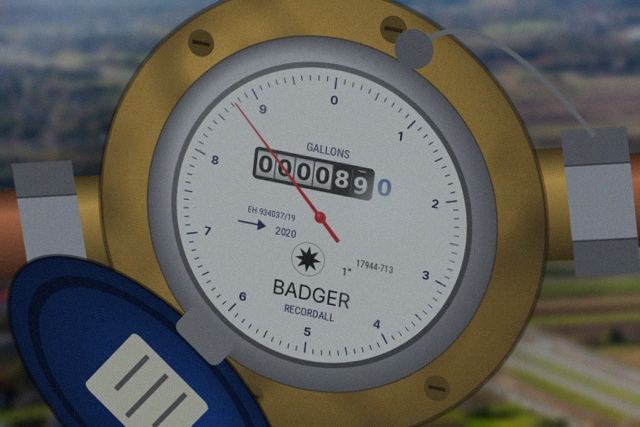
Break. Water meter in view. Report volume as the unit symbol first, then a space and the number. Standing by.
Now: gal 888.7
